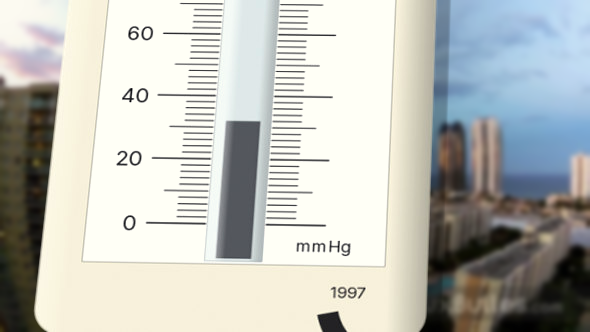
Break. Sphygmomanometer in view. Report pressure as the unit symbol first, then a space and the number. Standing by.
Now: mmHg 32
